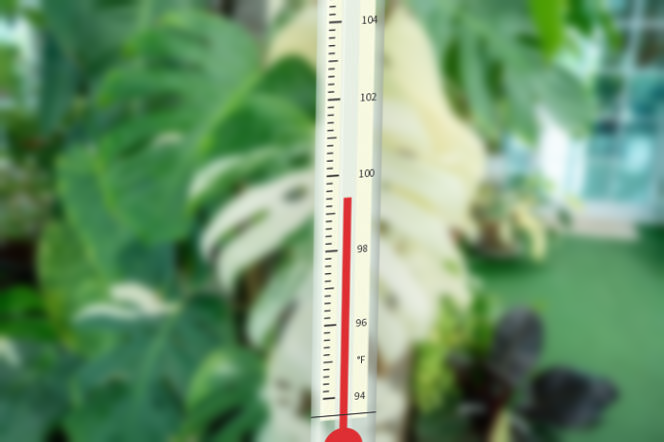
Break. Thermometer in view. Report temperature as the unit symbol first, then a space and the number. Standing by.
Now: °F 99.4
